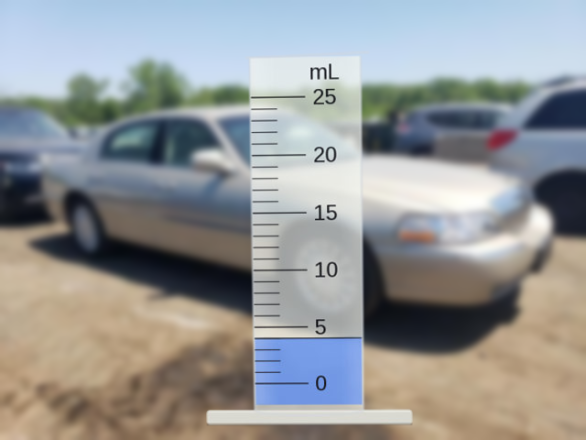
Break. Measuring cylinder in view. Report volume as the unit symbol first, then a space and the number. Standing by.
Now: mL 4
